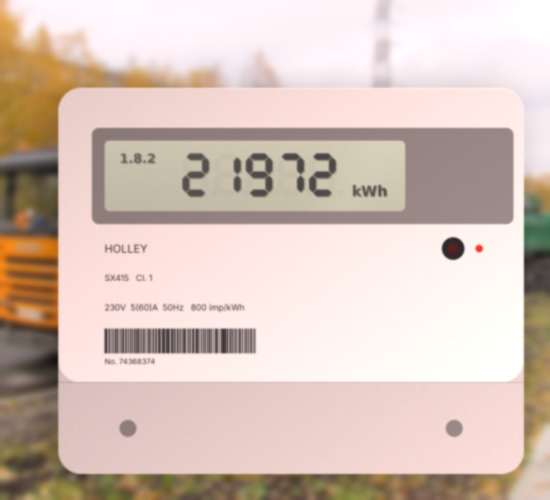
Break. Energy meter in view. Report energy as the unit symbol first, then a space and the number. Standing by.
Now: kWh 21972
